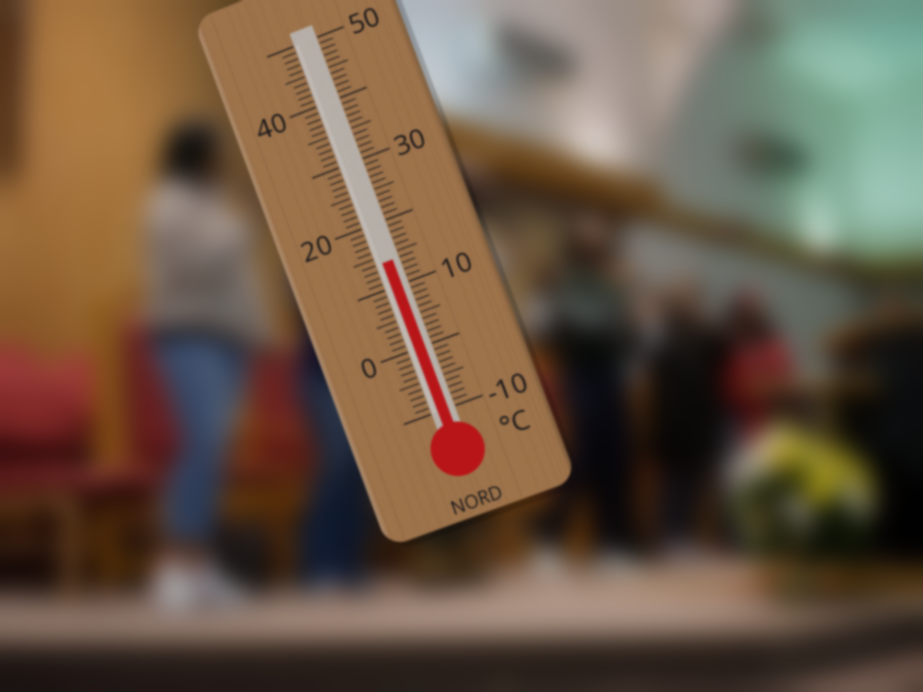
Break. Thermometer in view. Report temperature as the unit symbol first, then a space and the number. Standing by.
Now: °C 14
